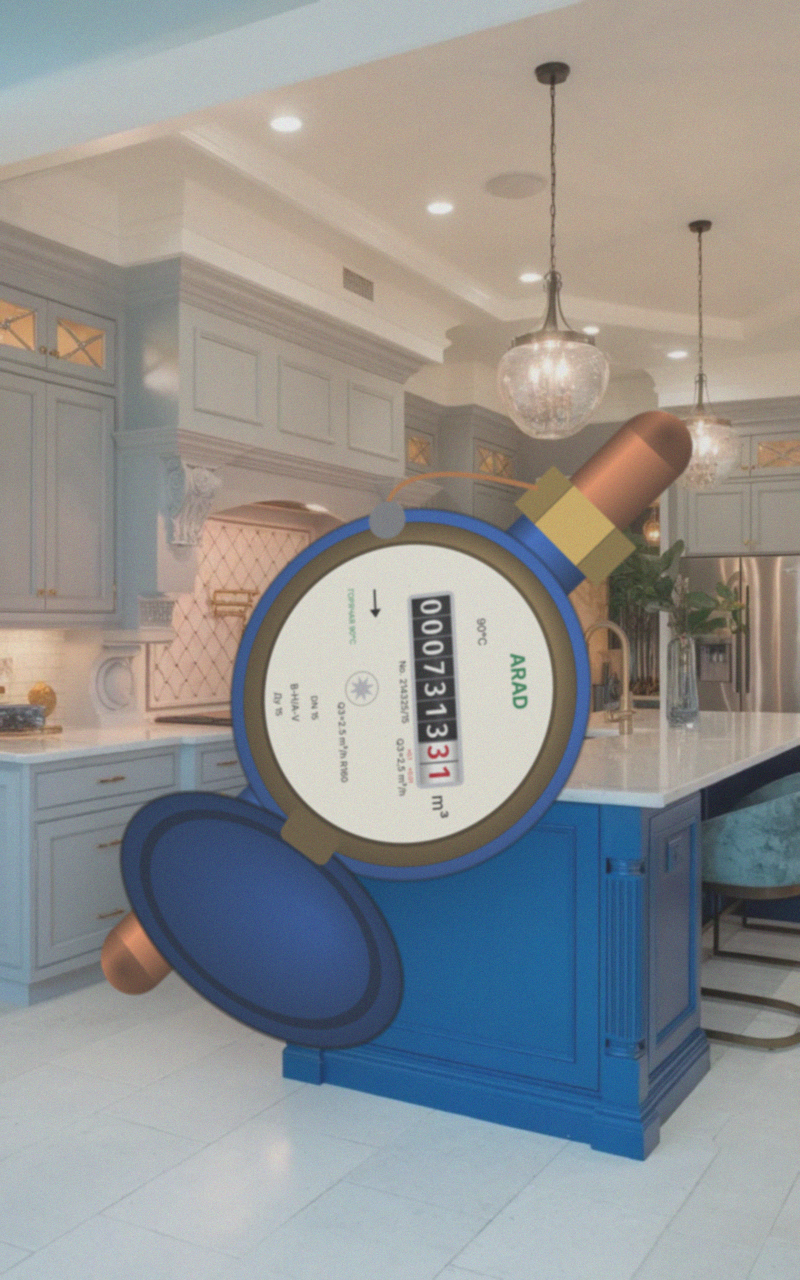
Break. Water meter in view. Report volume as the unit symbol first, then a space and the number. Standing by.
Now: m³ 7313.31
